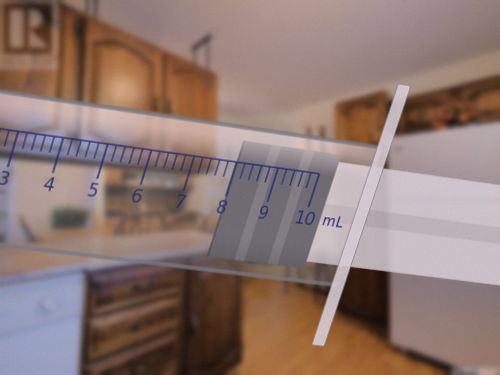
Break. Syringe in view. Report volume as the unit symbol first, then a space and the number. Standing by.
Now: mL 8
